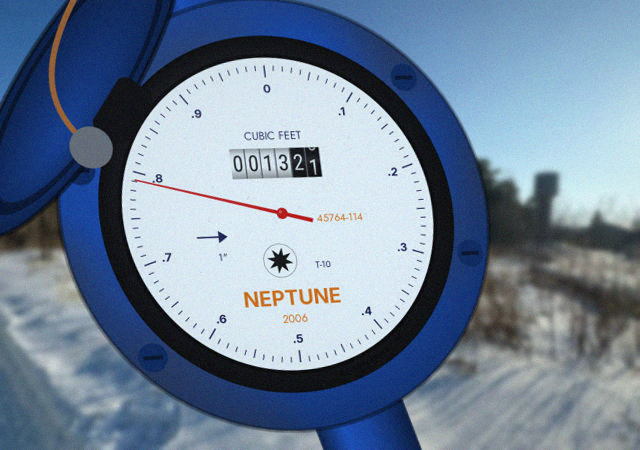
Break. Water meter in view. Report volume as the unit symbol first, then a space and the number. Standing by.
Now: ft³ 1320.79
